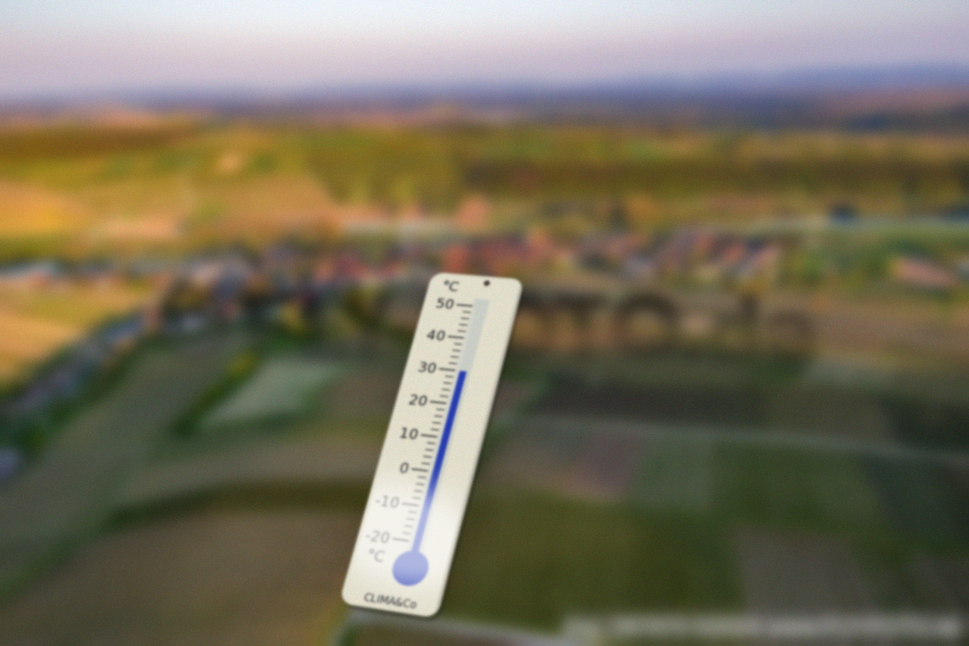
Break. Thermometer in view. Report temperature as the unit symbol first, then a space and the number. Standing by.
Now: °C 30
